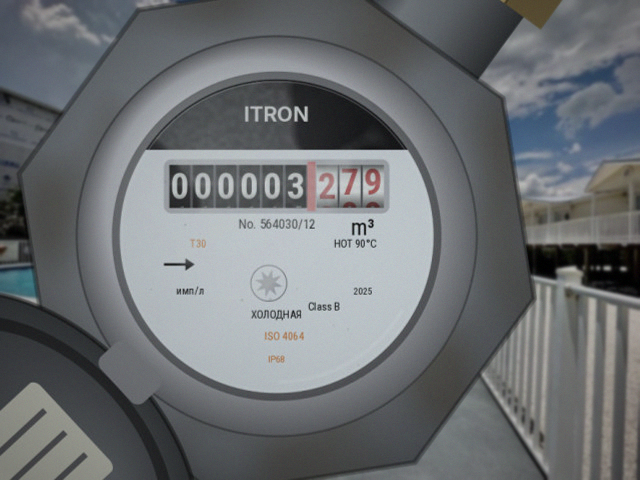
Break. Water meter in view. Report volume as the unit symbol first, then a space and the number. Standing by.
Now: m³ 3.279
